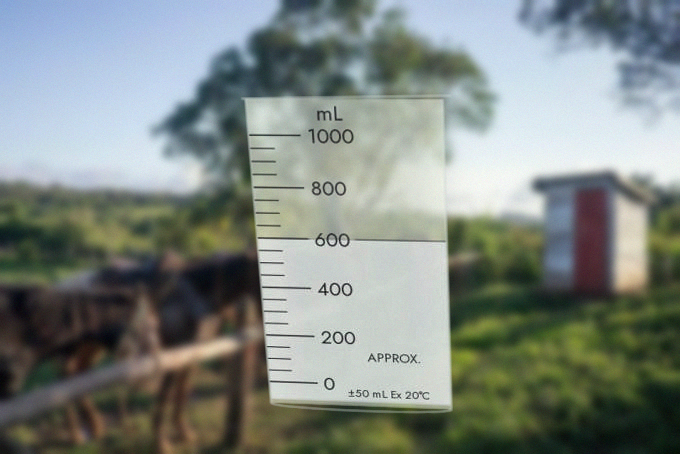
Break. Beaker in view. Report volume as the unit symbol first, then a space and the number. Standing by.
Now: mL 600
